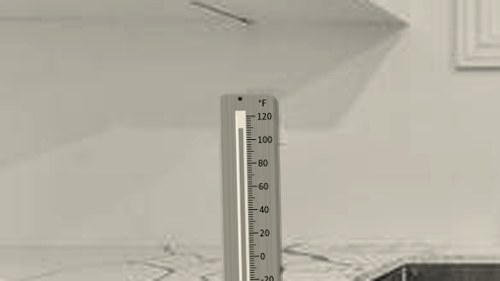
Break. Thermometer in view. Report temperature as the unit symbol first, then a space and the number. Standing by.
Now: °F 110
